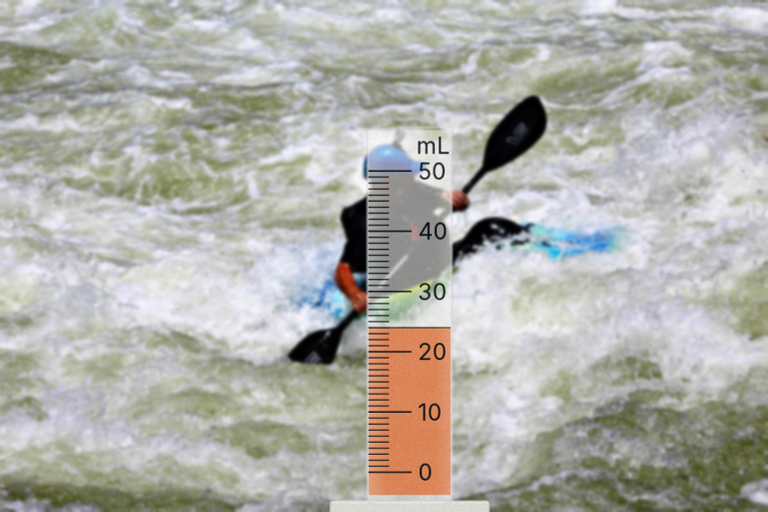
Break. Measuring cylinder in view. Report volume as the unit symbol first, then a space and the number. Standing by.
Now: mL 24
